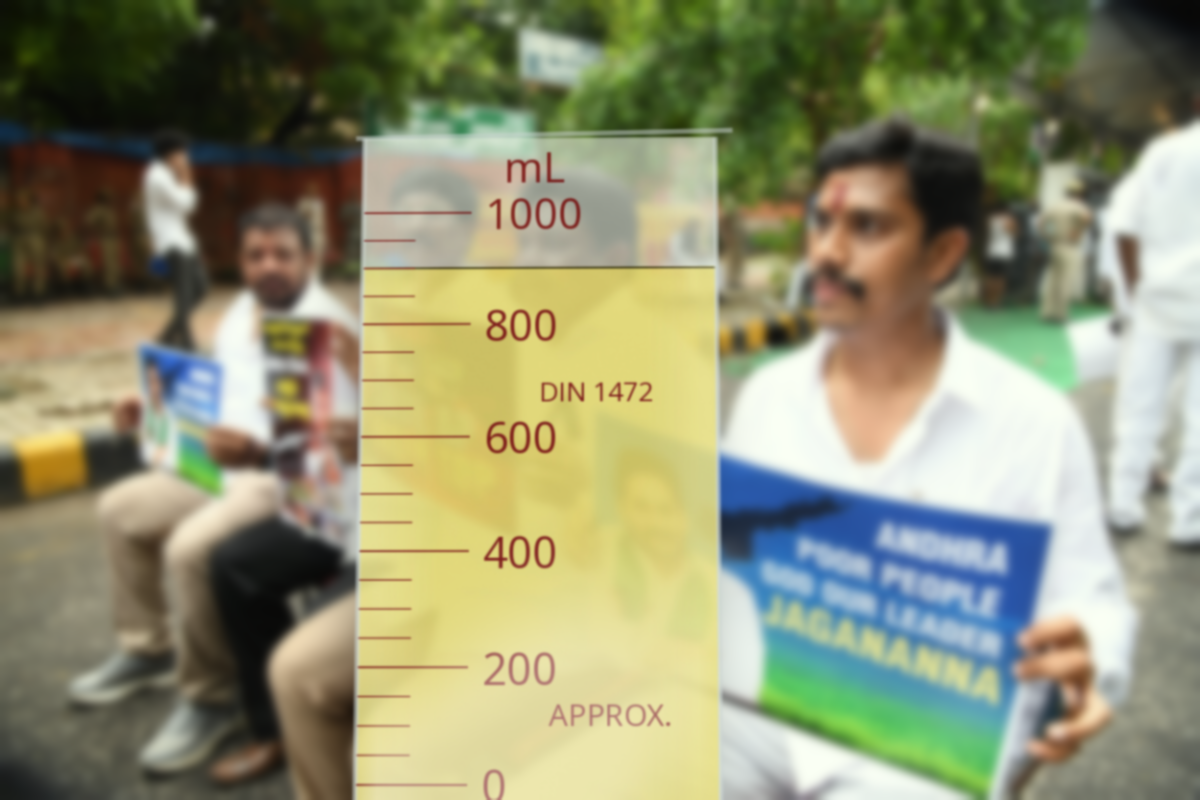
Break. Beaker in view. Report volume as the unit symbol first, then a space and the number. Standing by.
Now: mL 900
